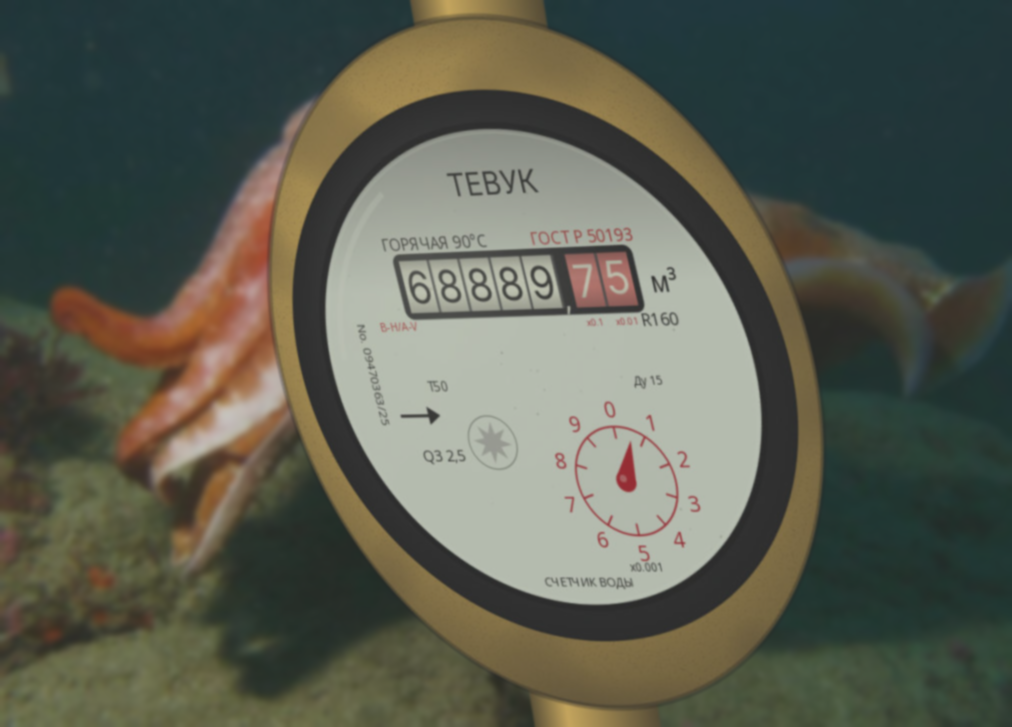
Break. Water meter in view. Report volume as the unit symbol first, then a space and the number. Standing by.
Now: m³ 68889.750
